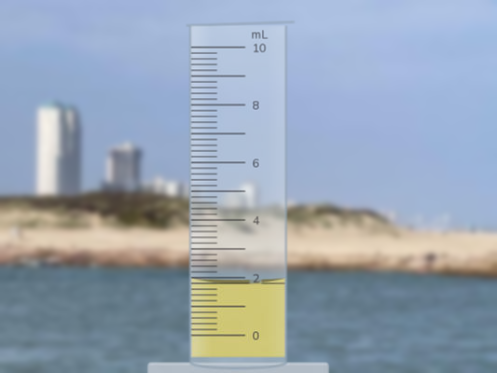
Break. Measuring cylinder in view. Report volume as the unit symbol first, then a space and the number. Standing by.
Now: mL 1.8
